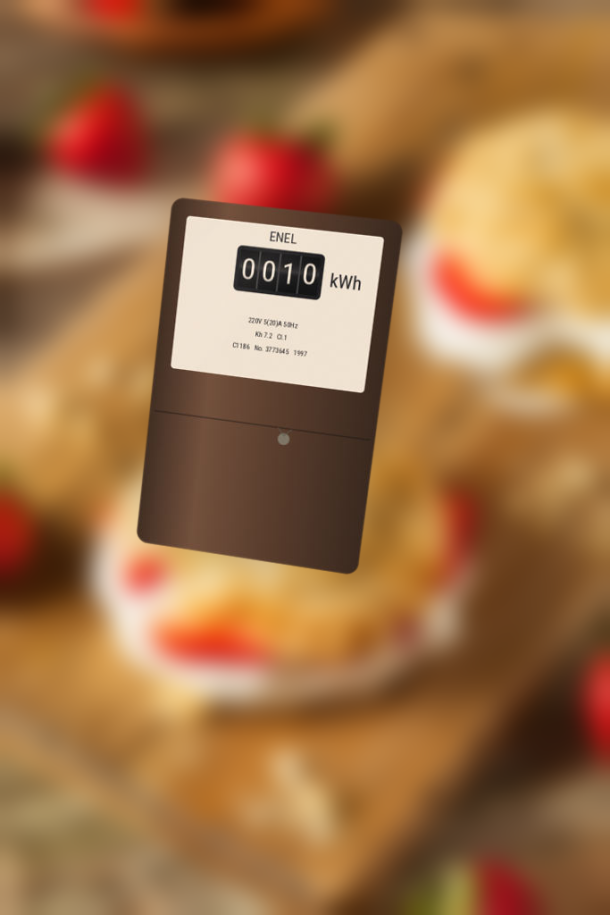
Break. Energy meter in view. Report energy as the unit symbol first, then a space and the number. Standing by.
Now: kWh 10
